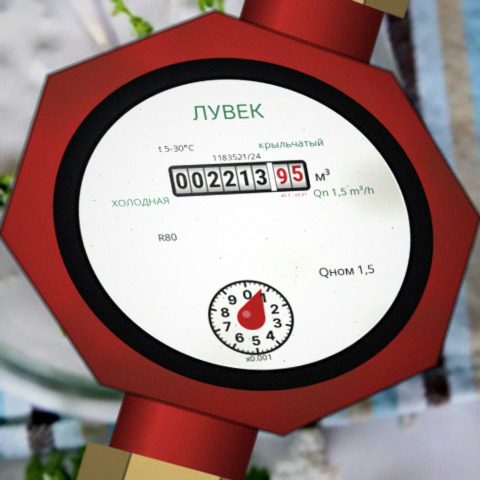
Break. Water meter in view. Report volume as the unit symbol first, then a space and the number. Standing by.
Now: m³ 2213.950
